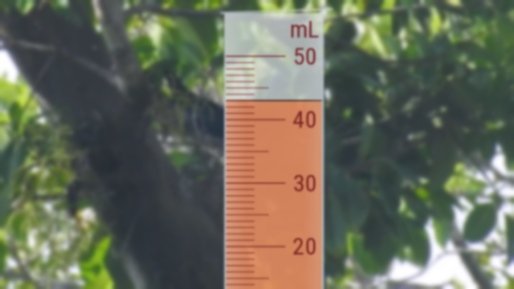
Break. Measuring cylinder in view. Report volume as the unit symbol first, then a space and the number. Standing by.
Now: mL 43
